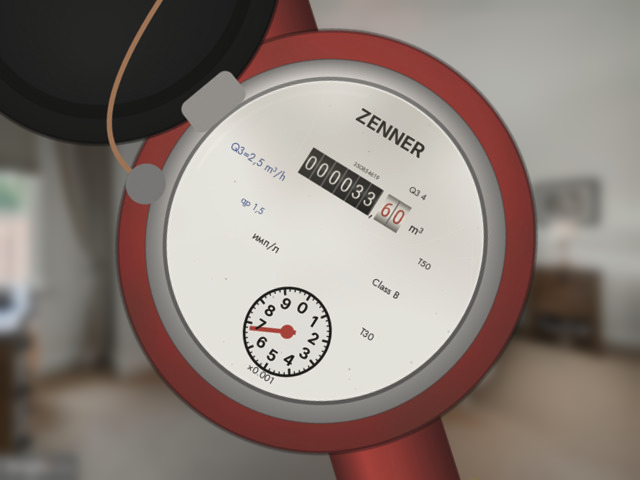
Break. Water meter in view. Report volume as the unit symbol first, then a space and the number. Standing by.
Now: m³ 33.606
